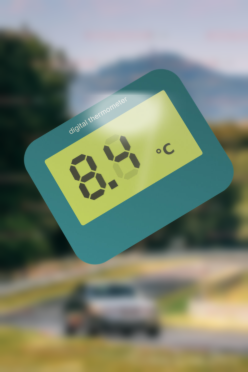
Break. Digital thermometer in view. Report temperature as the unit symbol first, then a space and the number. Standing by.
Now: °C 8.4
